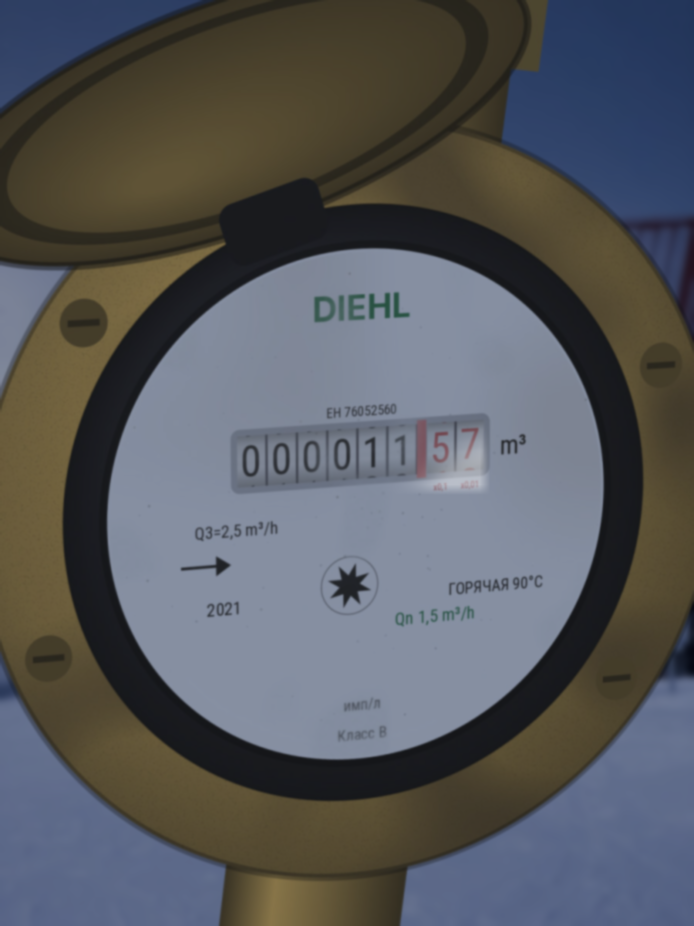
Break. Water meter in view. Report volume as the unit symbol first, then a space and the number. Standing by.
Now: m³ 11.57
